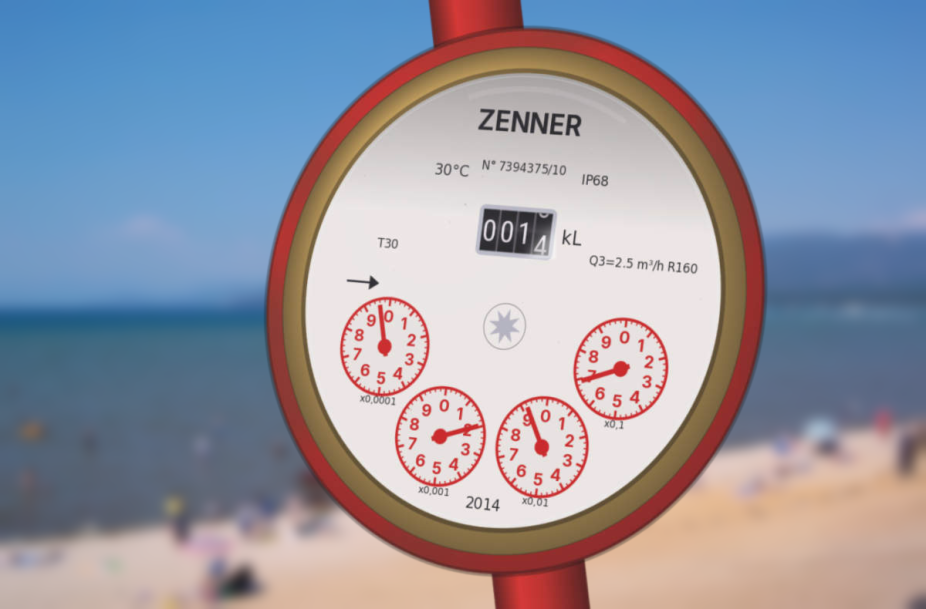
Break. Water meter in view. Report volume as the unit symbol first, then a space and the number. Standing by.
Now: kL 13.6919
